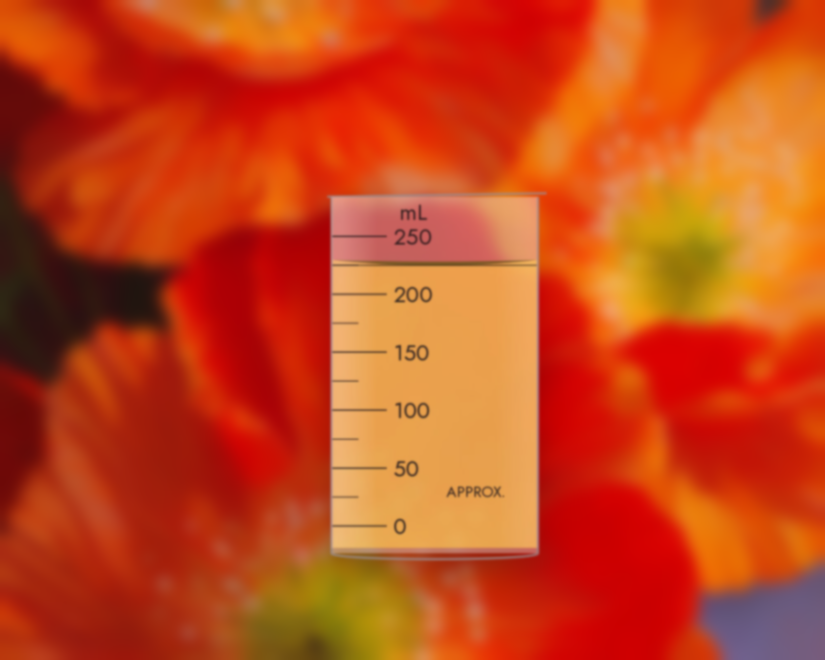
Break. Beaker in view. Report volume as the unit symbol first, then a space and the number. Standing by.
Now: mL 225
